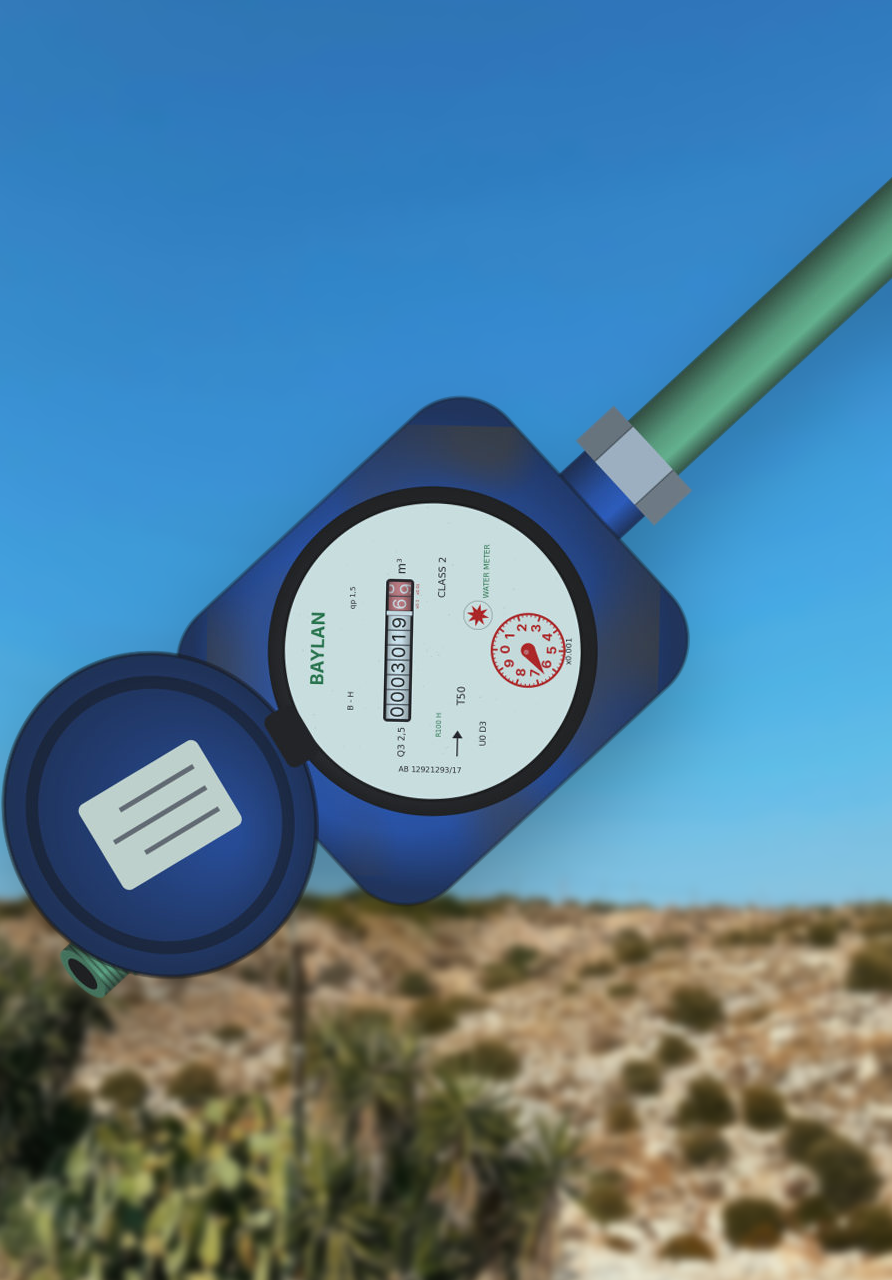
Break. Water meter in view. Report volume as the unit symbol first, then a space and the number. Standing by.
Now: m³ 3019.686
